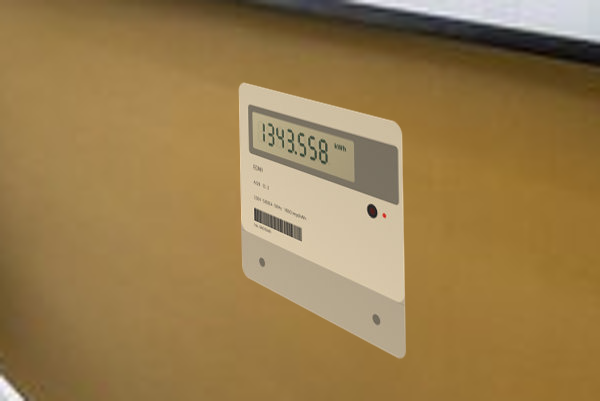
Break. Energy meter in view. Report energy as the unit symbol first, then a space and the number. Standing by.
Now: kWh 1343.558
